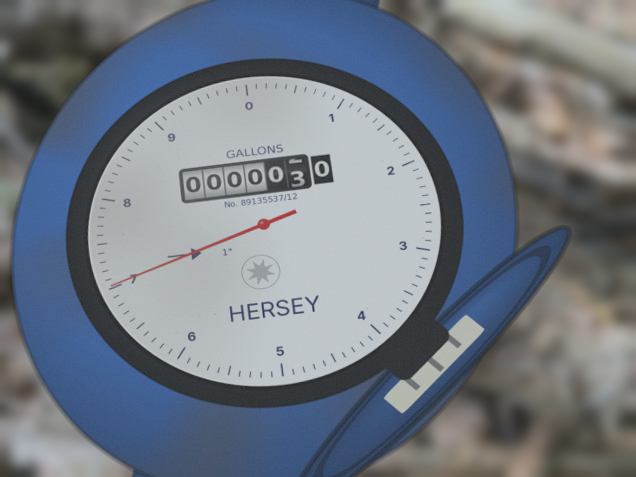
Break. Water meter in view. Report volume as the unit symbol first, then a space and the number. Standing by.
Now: gal 27.0
